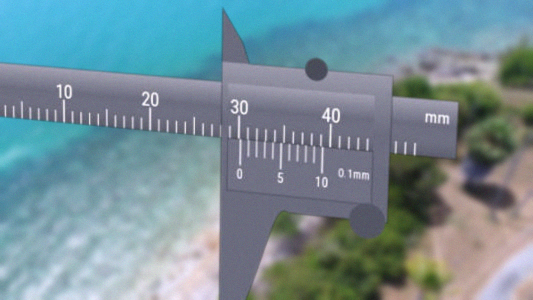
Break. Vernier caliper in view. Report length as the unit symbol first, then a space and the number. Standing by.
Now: mm 30.2
